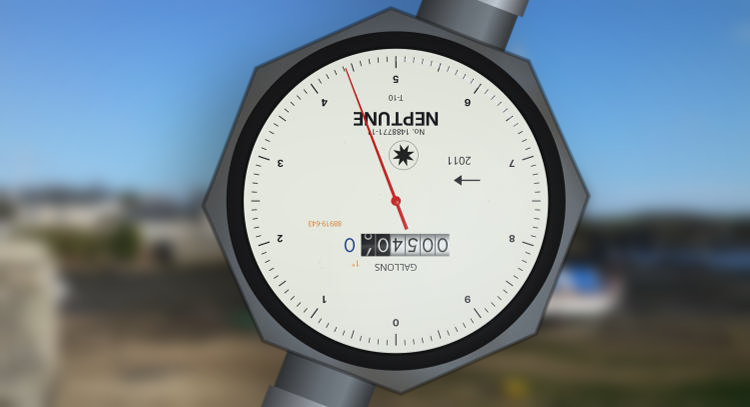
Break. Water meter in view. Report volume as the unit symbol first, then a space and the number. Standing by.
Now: gal 54074.4
